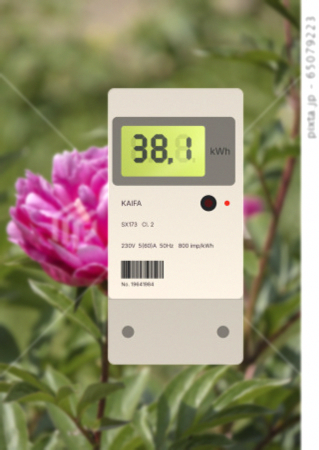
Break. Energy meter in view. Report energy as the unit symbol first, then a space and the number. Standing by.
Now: kWh 38.1
